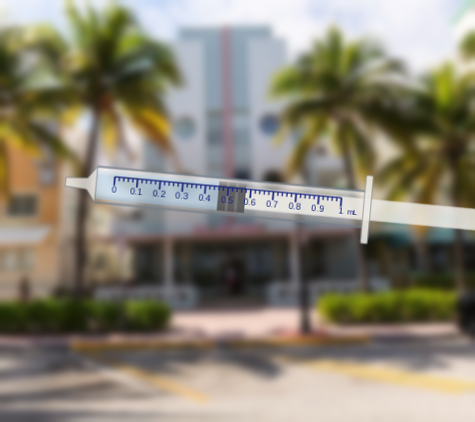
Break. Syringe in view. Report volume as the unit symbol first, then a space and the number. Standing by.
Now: mL 0.46
